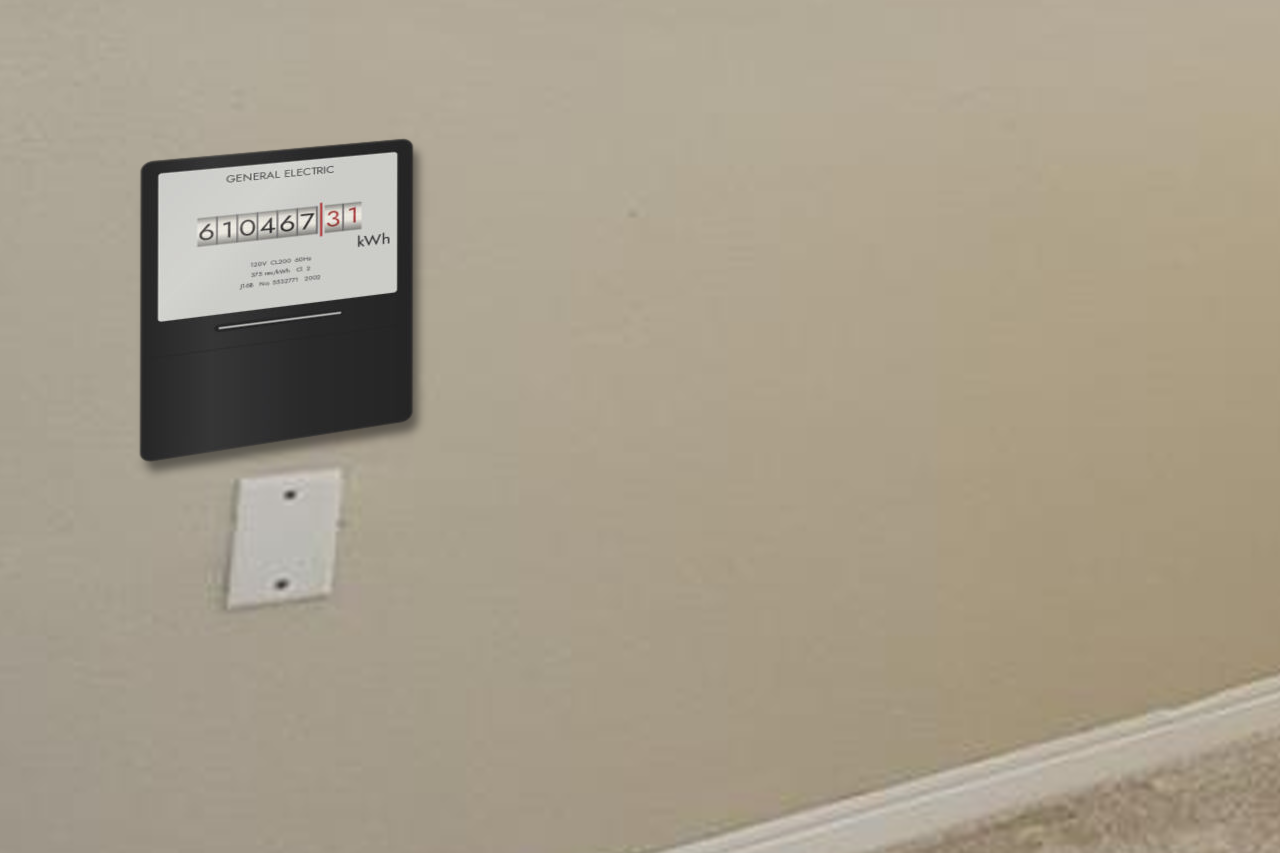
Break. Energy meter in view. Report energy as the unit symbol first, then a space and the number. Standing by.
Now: kWh 610467.31
